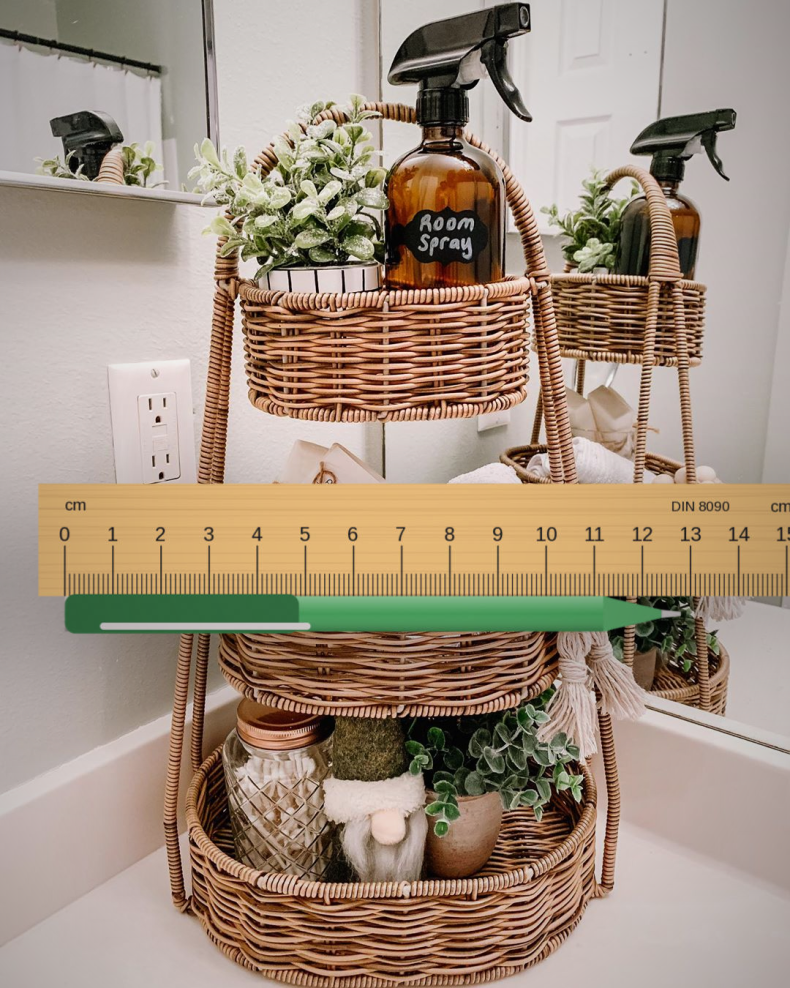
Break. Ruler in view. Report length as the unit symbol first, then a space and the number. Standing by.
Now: cm 12.8
